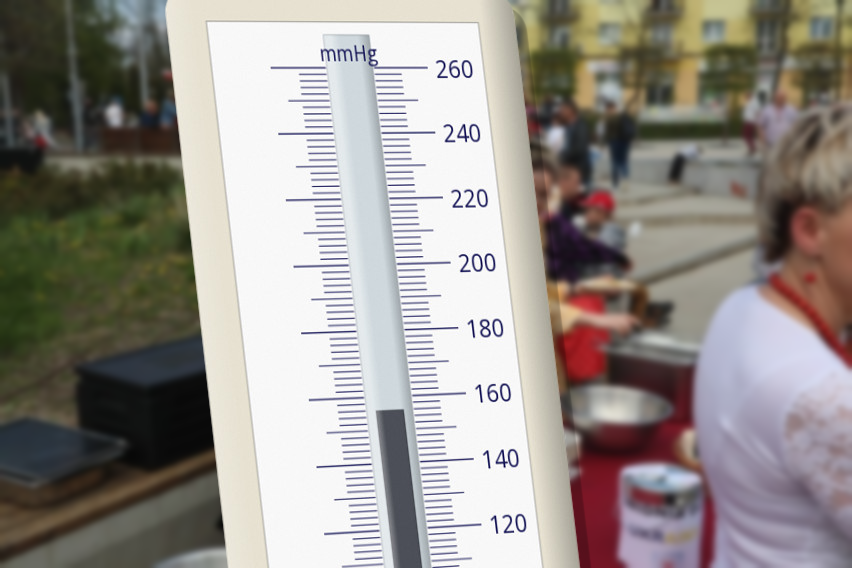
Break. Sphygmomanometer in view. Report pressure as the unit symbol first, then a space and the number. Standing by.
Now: mmHg 156
